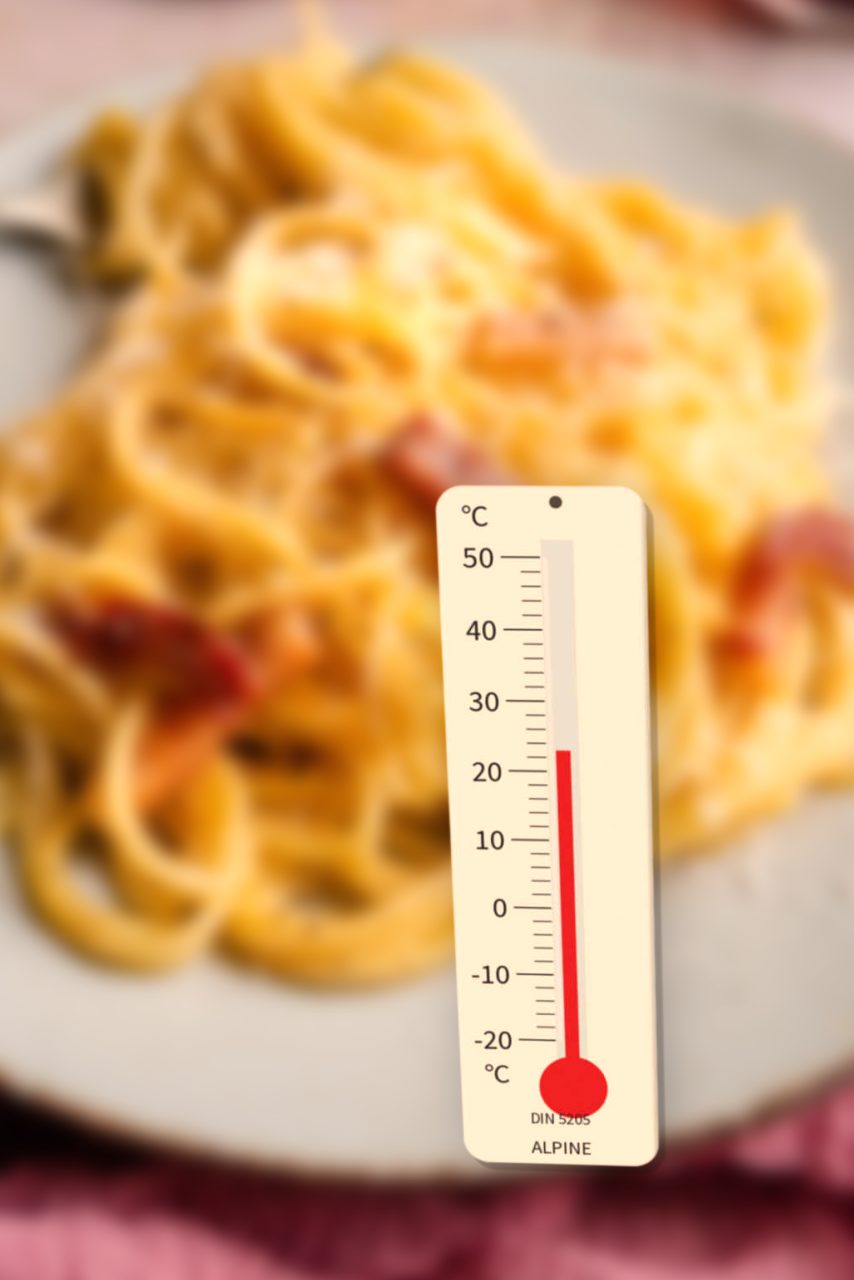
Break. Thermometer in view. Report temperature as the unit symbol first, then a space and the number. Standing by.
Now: °C 23
